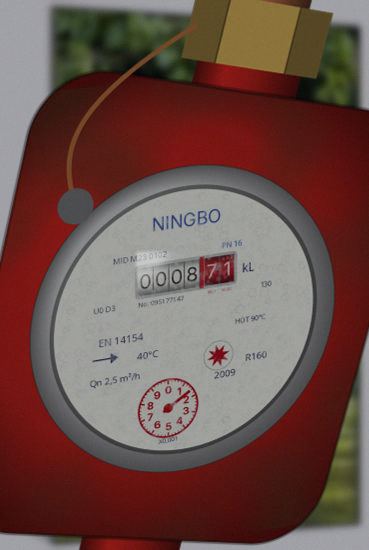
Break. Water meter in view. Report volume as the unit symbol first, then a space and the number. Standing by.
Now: kL 8.711
